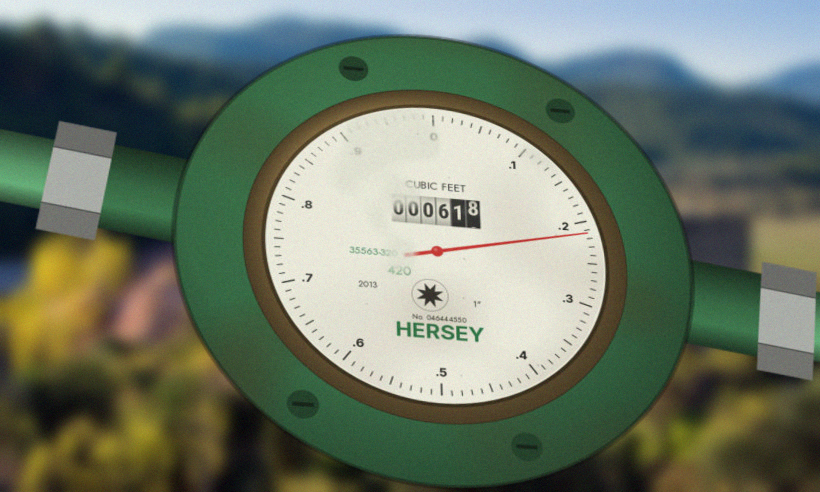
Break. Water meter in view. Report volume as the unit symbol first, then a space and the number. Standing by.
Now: ft³ 618.21
